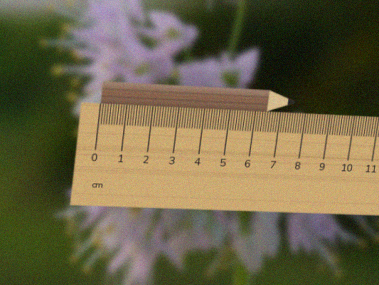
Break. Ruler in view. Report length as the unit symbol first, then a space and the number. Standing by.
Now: cm 7.5
